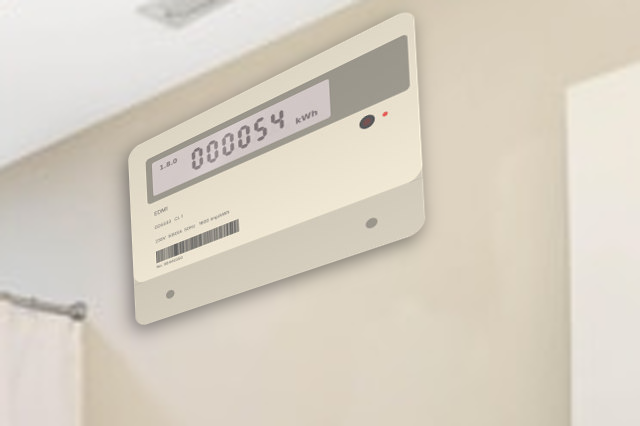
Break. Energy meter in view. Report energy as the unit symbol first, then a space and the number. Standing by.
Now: kWh 54
